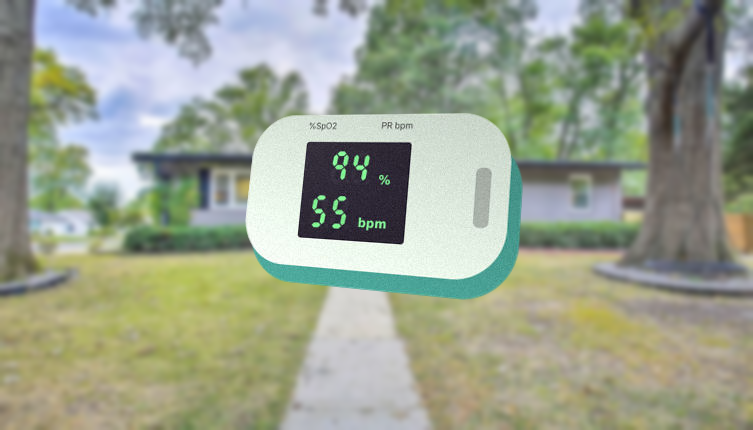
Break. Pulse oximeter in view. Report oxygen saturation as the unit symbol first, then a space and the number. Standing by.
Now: % 94
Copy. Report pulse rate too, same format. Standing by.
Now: bpm 55
